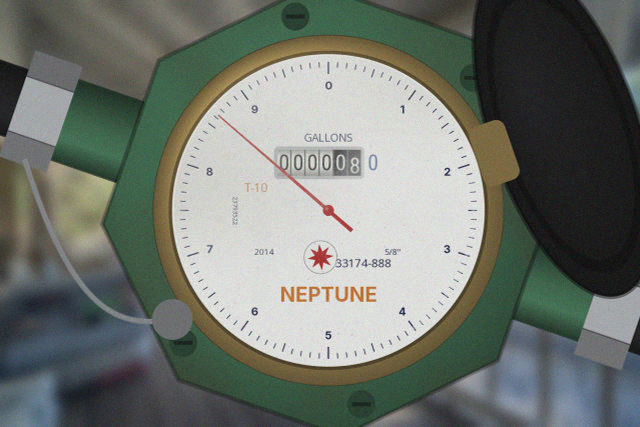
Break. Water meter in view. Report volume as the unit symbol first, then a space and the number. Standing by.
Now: gal 78.6
